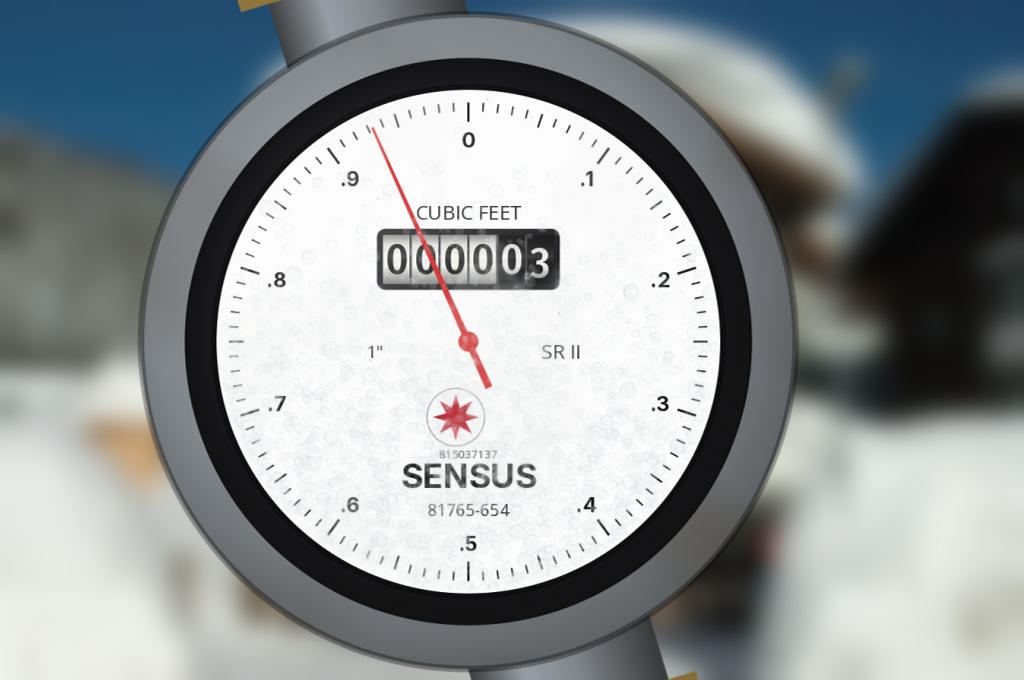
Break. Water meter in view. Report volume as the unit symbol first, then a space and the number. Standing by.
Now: ft³ 2.93
